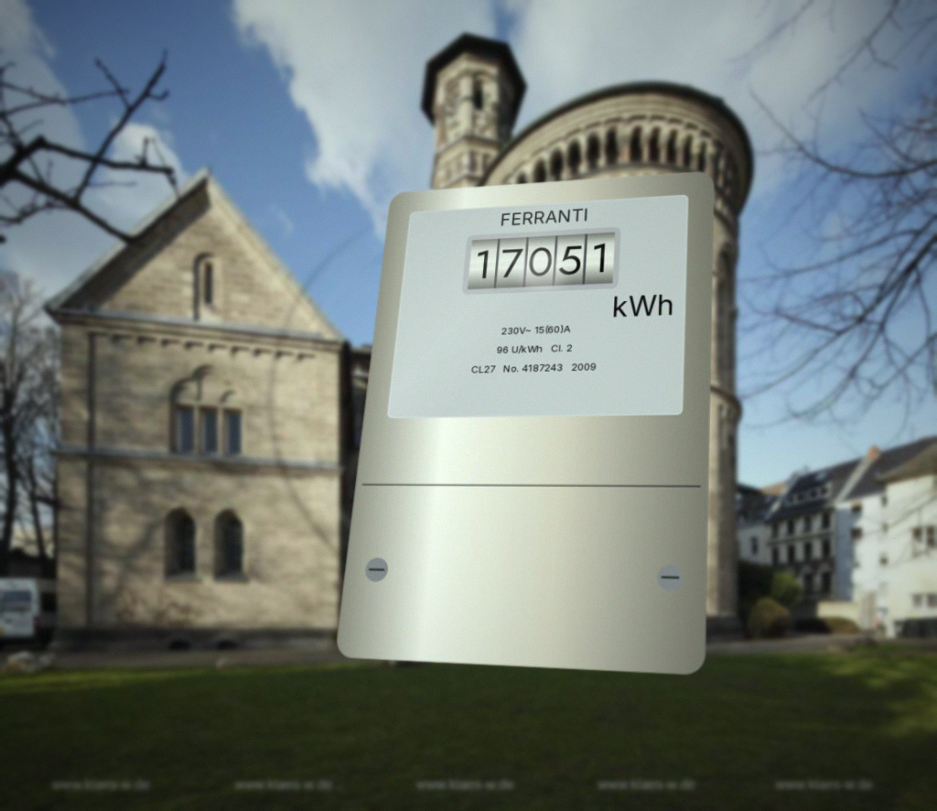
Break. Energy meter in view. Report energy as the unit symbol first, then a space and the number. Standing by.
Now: kWh 17051
